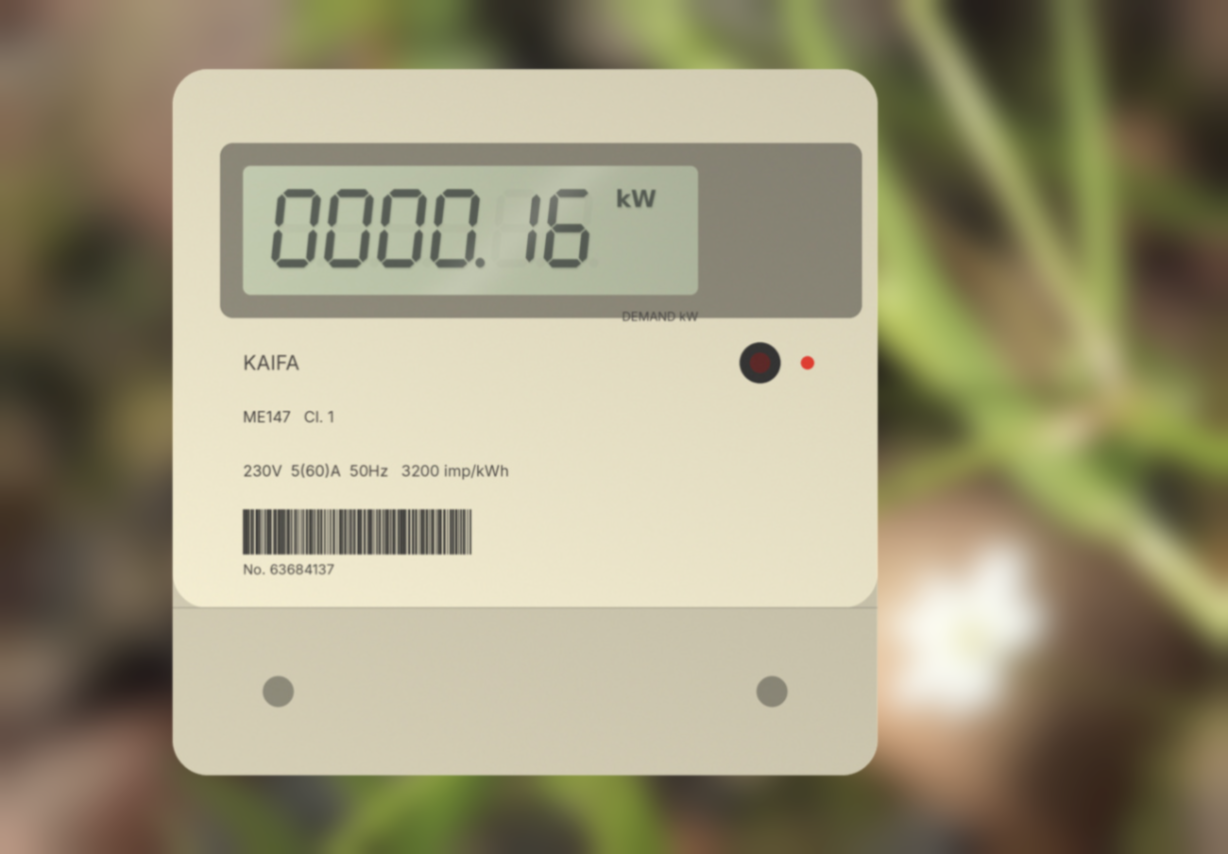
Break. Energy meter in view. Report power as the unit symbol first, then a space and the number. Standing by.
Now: kW 0.16
